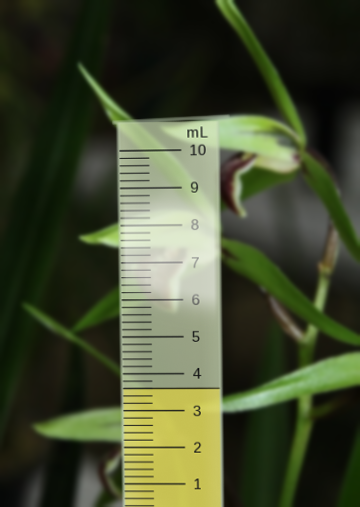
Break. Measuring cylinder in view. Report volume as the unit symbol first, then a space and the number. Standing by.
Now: mL 3.6
